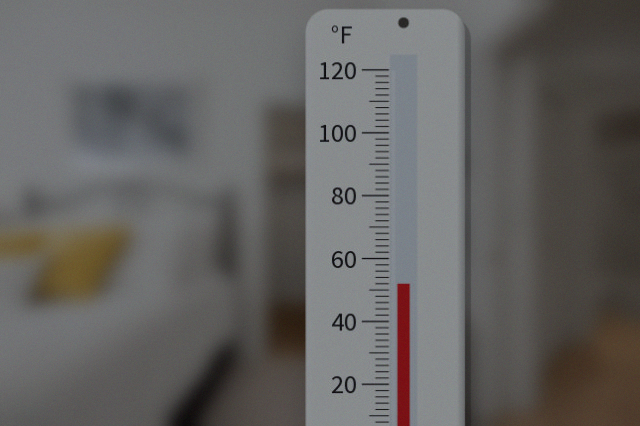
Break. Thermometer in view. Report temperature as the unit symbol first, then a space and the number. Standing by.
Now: °F 52
